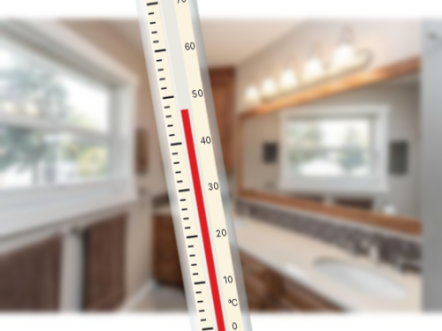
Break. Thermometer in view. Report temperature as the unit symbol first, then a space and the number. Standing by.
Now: °C 47
